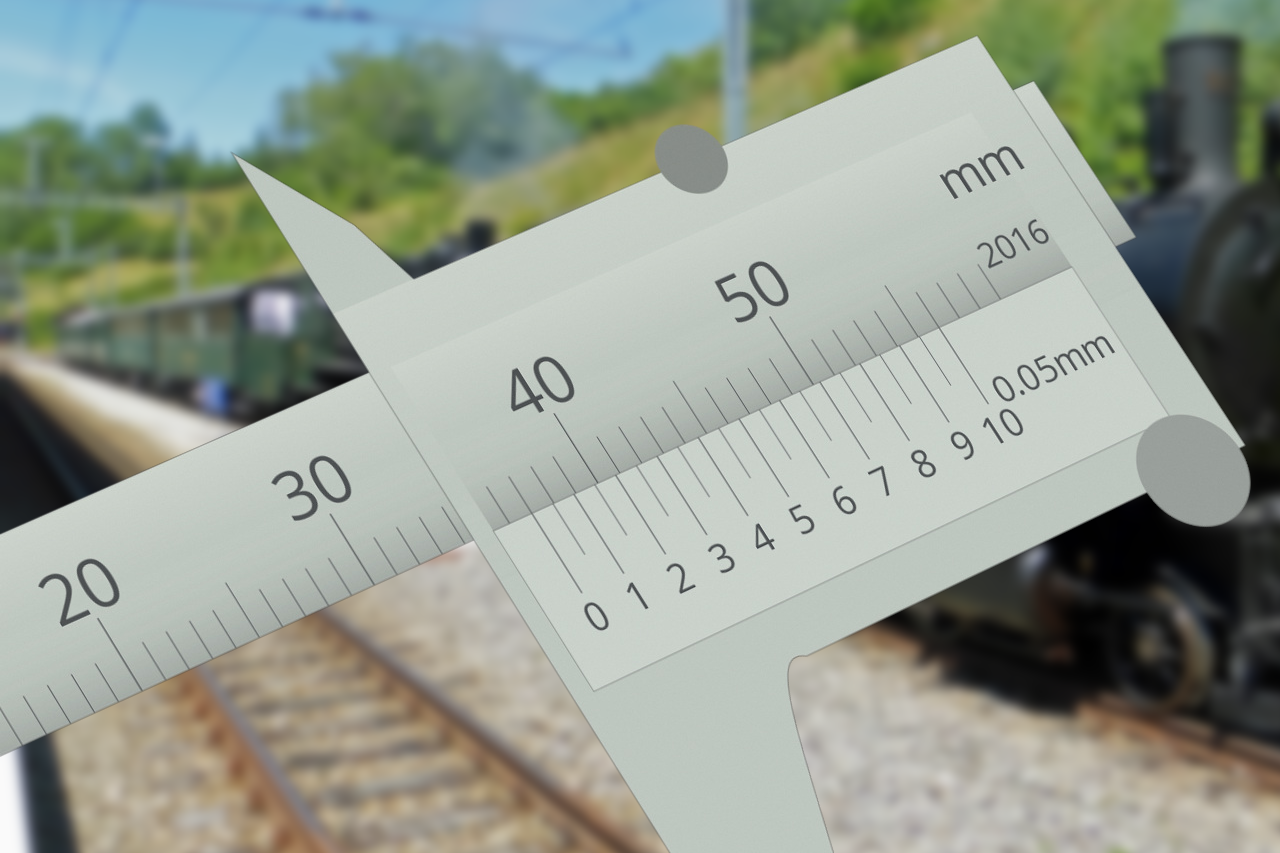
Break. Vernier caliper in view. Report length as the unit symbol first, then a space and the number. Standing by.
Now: mm 37.00
